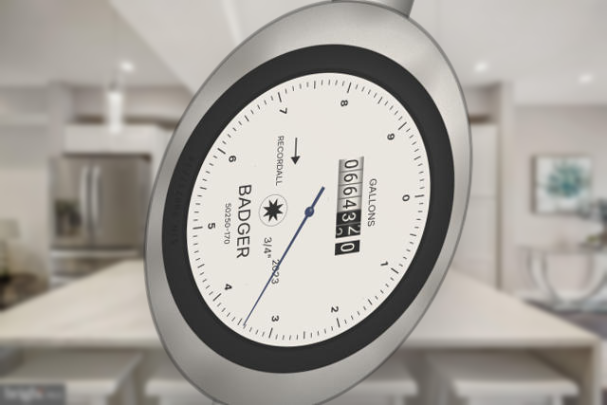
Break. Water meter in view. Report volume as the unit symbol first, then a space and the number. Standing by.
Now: gal 664323.4
